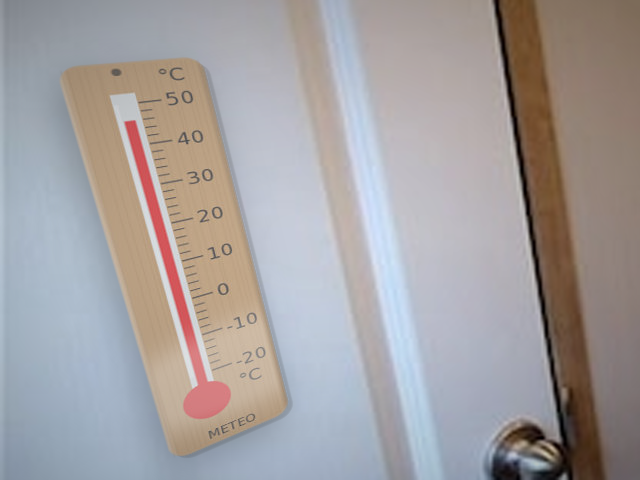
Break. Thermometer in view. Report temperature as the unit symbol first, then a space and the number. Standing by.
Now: °C 46
